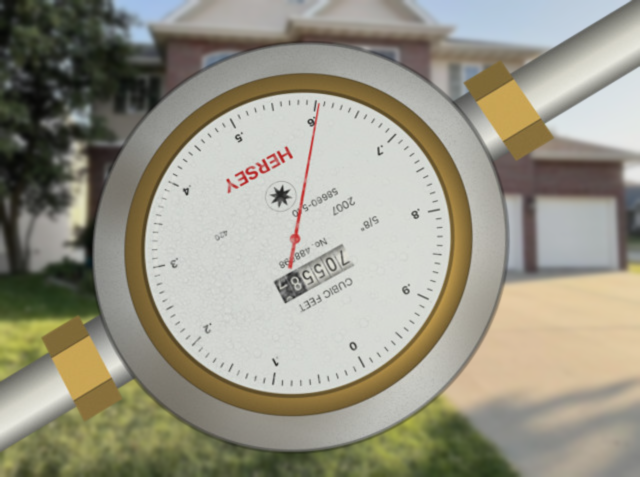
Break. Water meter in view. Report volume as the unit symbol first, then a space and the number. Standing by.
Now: ft³ 705586.60
